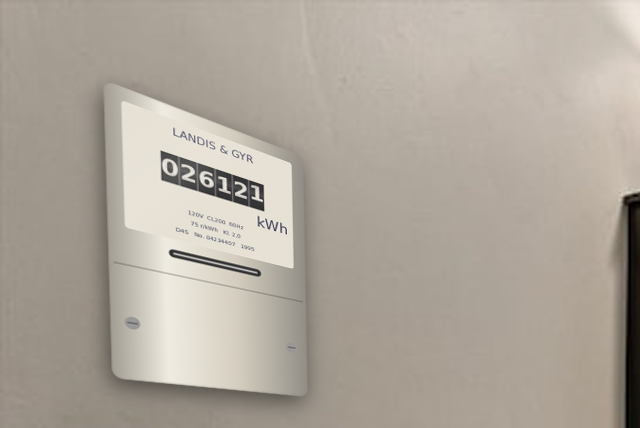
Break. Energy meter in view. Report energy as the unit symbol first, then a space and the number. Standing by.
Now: kWh 26121
